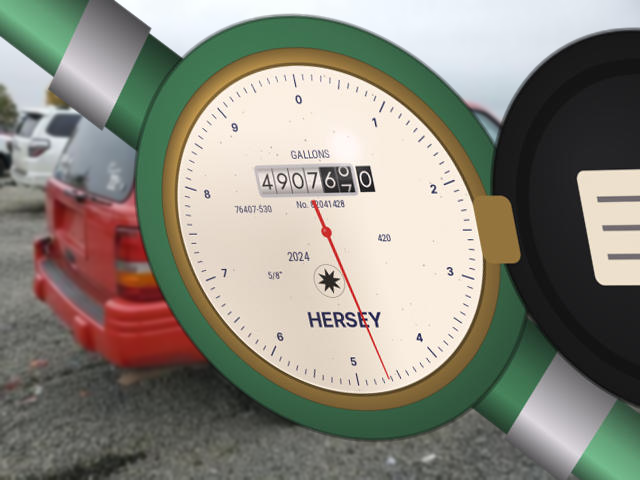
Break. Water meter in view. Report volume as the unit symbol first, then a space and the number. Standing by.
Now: gal 4907664.6
